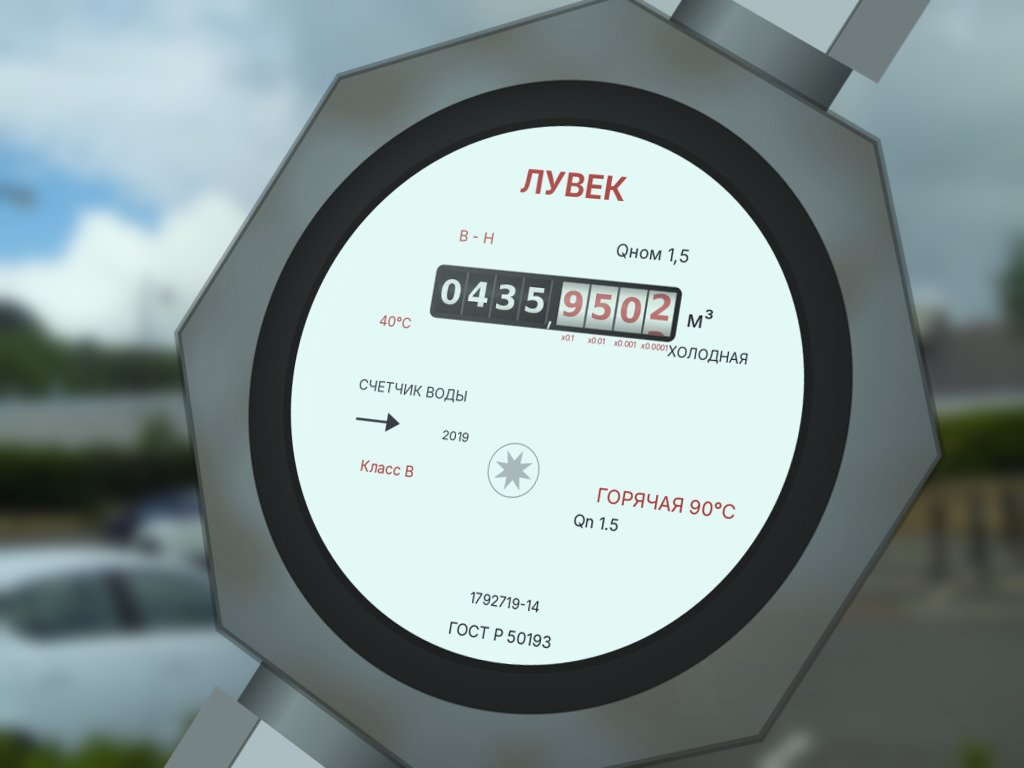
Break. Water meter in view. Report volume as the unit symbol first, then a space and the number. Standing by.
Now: m³ 435.9502
